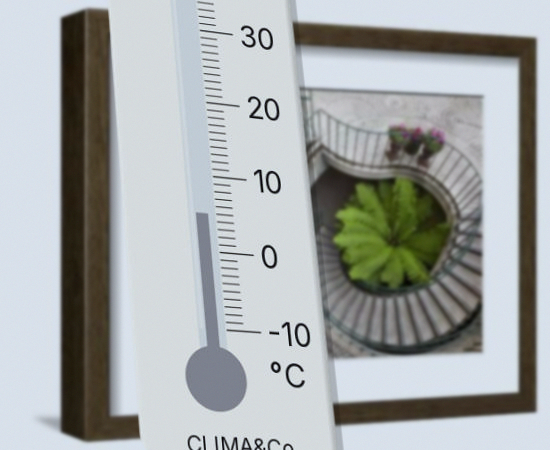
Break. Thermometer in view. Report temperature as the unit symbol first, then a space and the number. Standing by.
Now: °C 5
